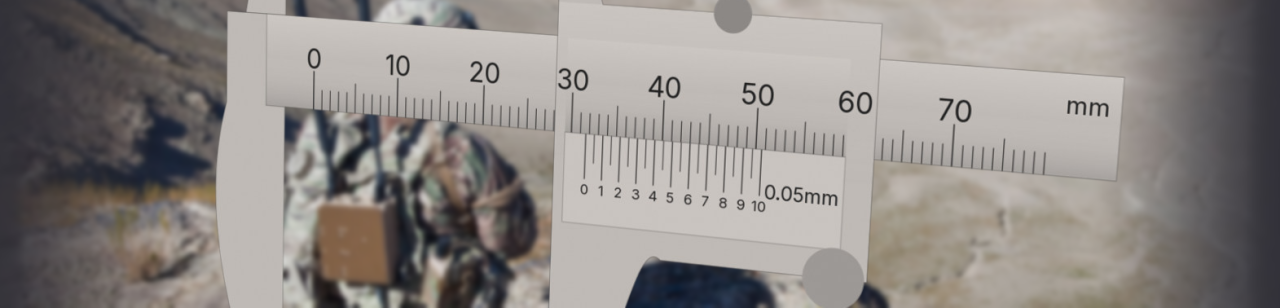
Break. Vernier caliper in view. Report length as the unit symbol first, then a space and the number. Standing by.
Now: mm 31.6
